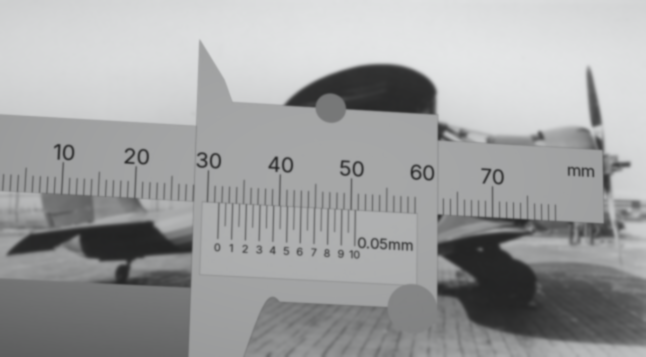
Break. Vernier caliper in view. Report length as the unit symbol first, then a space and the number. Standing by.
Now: mm 31.6
